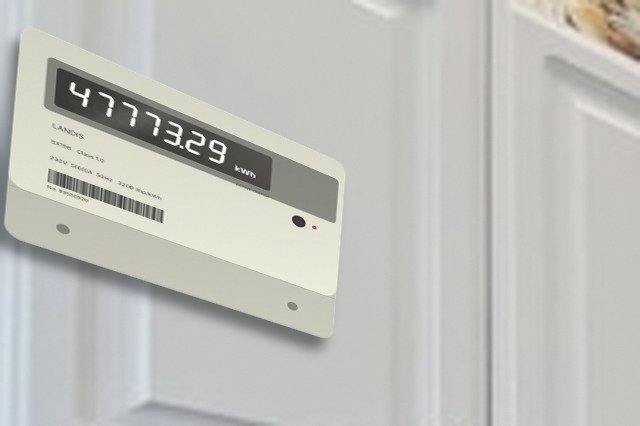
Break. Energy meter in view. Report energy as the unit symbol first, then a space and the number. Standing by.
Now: kWh 47773.29
